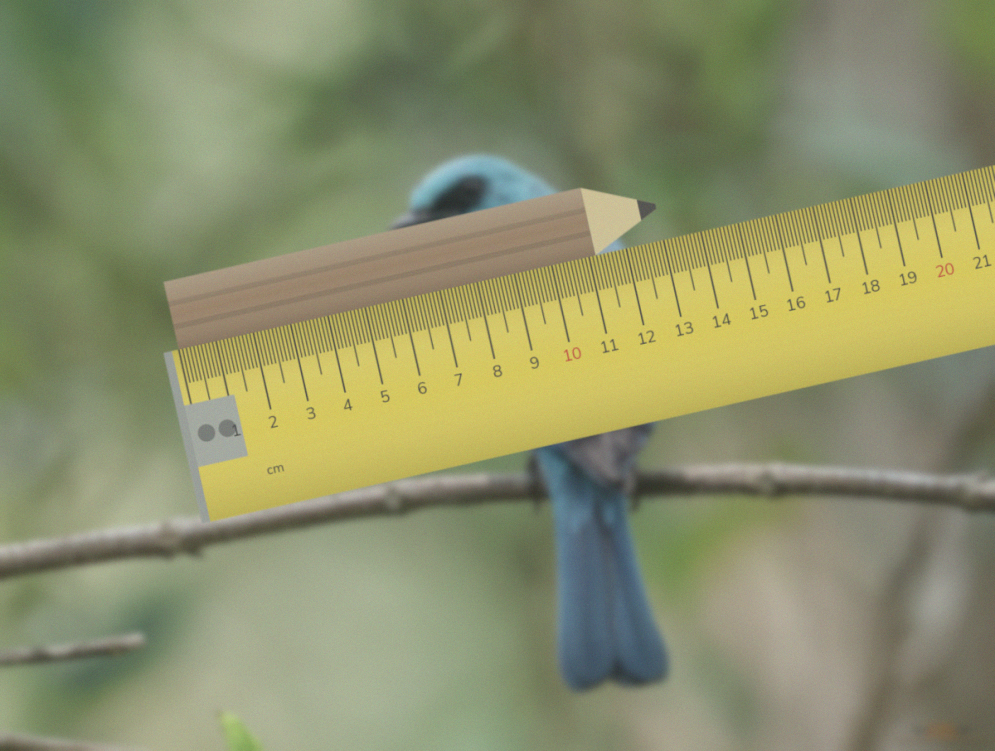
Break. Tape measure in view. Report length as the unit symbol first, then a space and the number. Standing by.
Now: cm 13
